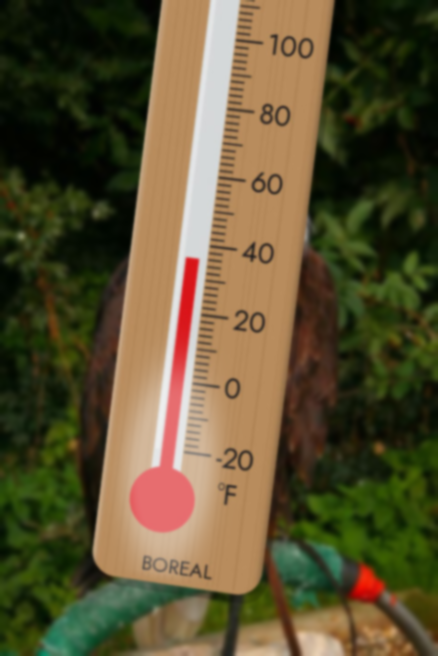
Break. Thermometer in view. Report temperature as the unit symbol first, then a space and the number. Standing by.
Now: °F 36
